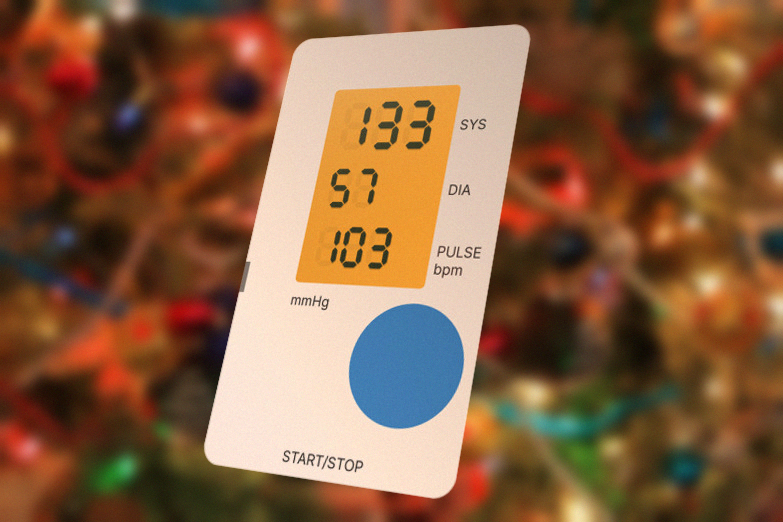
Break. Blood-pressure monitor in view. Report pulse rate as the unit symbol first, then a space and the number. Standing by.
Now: bpm 103
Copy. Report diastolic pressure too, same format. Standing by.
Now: mmHg 57
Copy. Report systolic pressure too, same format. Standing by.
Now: mmHg 133
